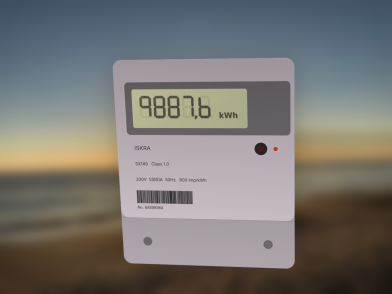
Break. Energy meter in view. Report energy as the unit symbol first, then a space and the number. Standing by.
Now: kWh 9887.6
